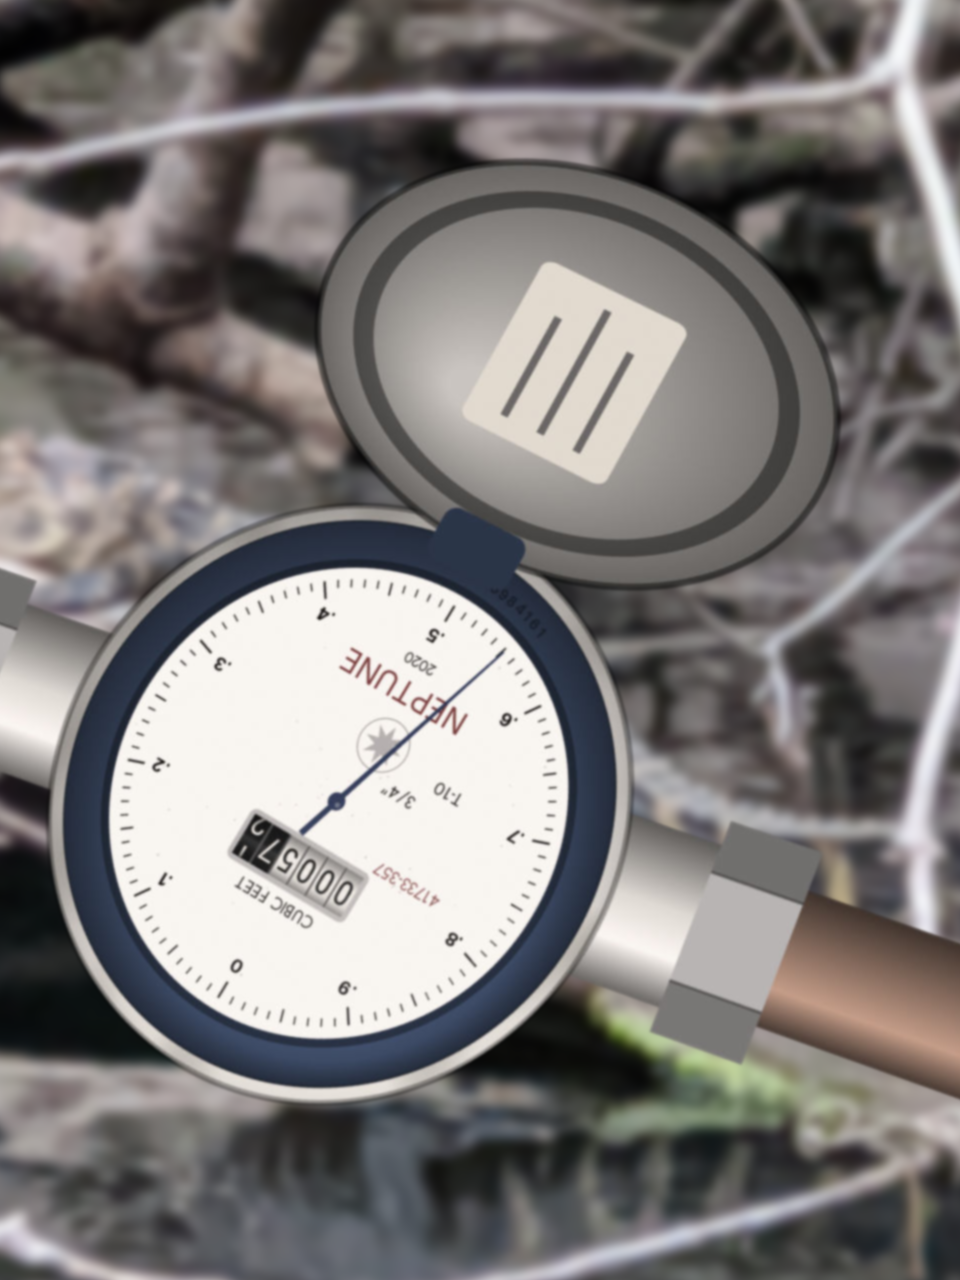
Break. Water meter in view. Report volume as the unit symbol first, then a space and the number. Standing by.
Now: ft³ 571.55
